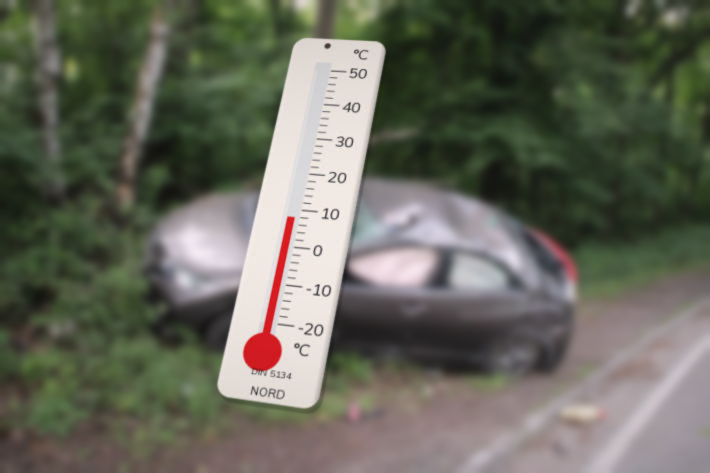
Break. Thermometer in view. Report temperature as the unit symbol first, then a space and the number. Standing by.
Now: °C 8
